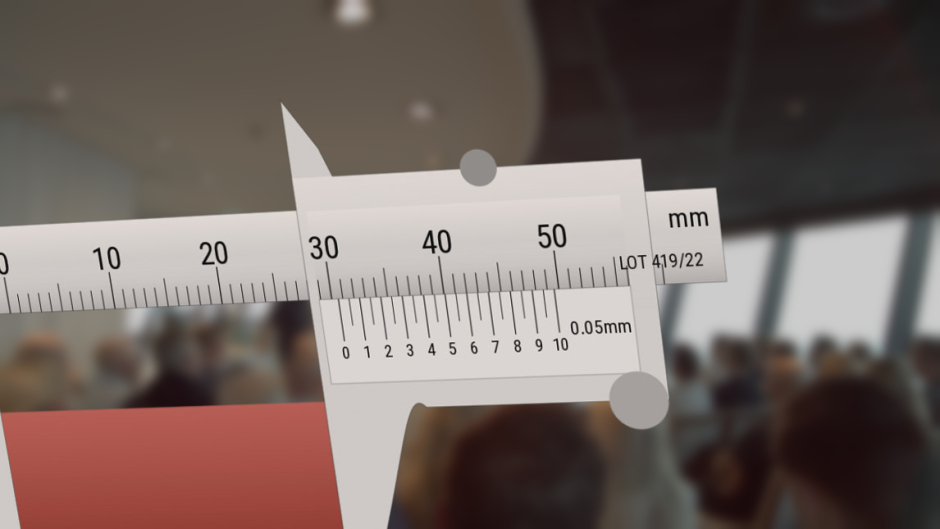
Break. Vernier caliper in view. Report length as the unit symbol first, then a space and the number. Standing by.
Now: mm 30.6
